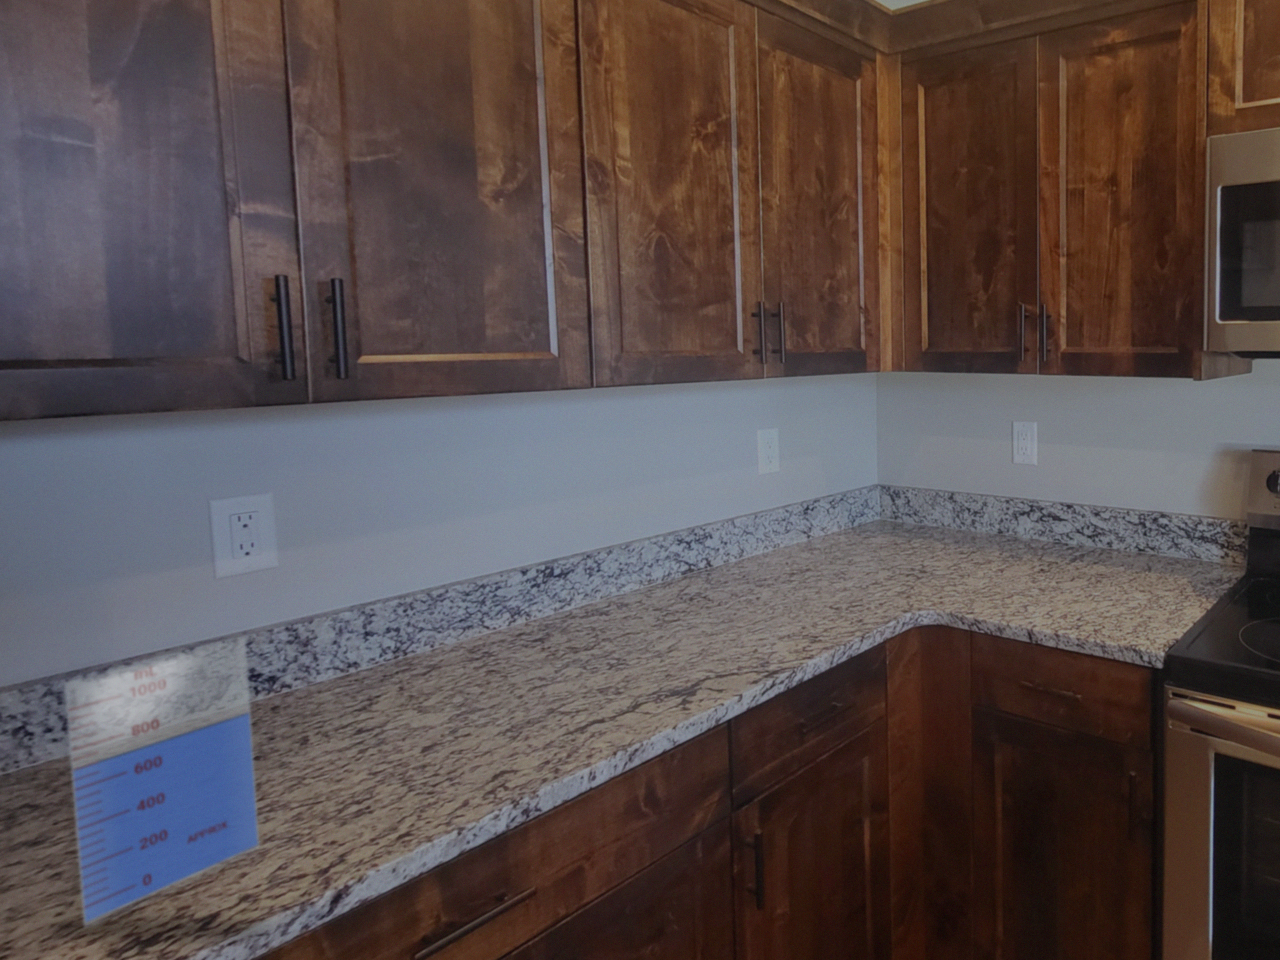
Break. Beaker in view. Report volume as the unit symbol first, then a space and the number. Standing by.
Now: mL 700
